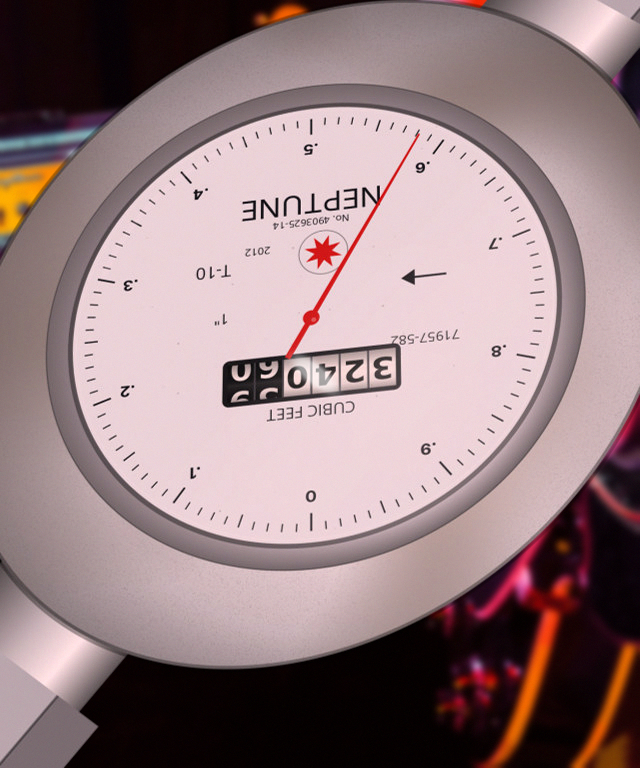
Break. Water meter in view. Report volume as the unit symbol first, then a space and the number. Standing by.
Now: ft³ 324059.58
